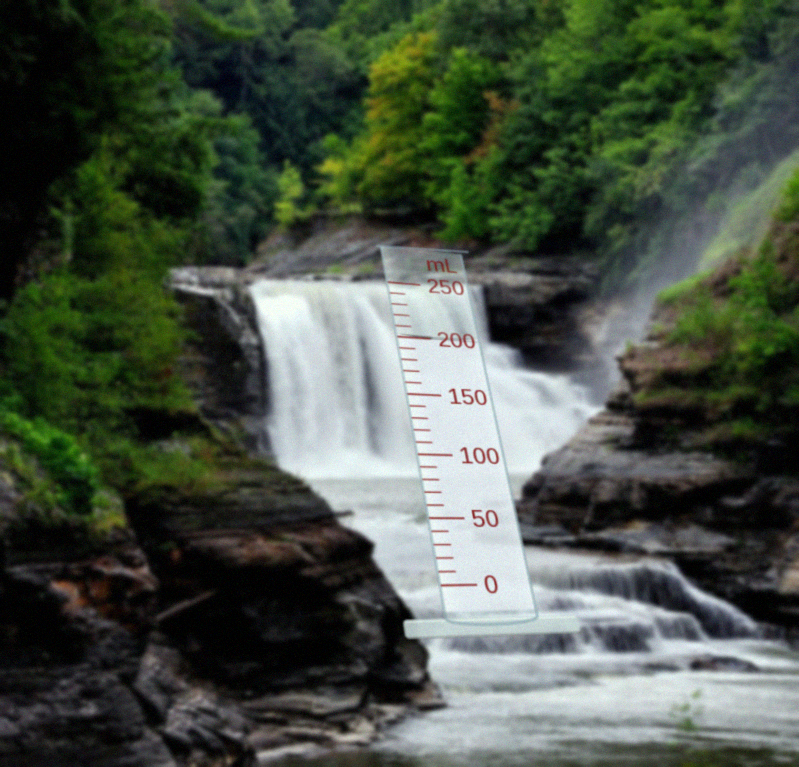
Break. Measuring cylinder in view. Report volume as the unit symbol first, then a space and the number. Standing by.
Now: mL 200
